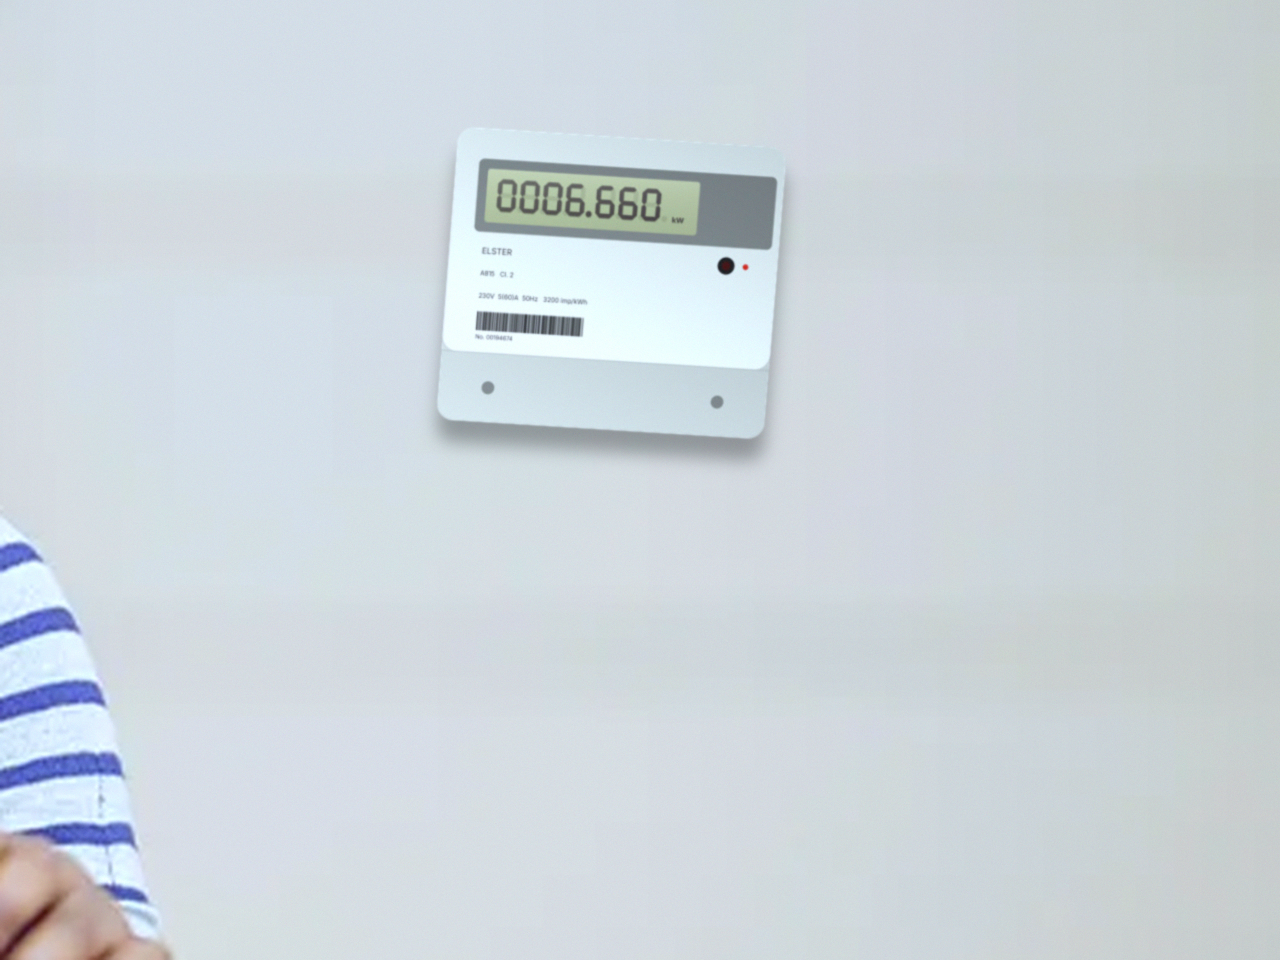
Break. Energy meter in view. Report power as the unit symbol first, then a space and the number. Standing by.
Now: kW 6.660
